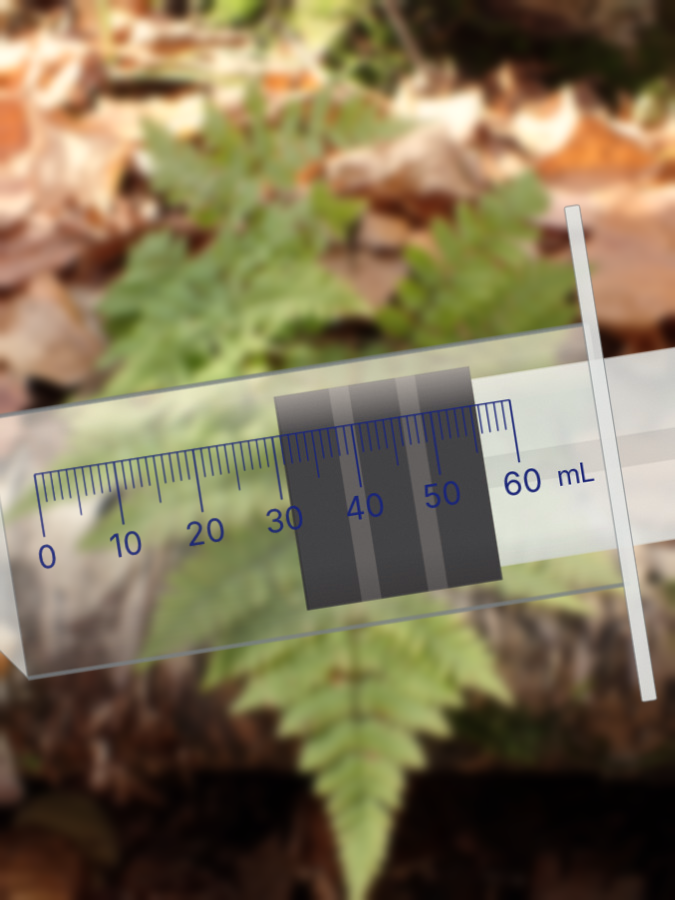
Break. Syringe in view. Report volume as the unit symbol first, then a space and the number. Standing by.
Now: mL 31
